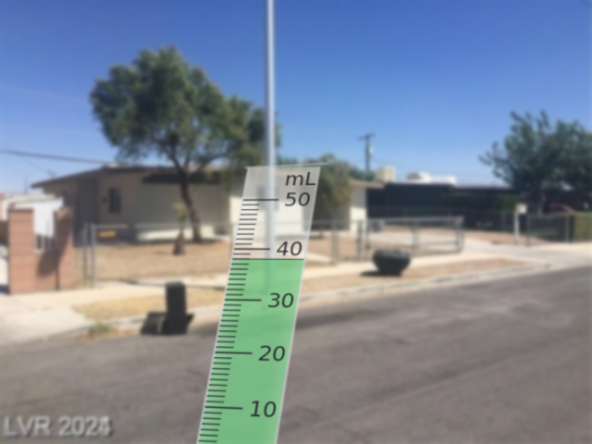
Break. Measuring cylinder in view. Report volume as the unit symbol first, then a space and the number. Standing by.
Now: mL 38
